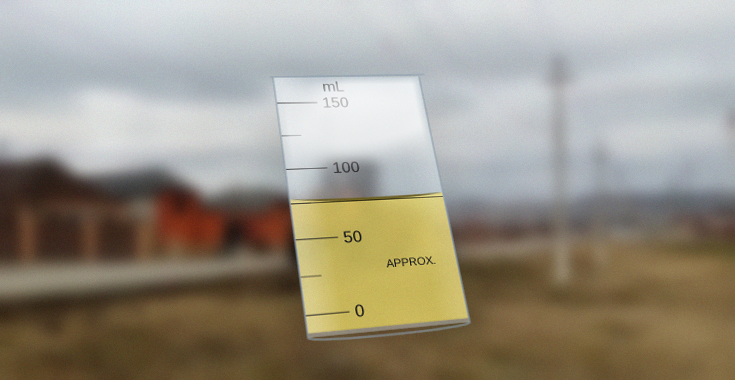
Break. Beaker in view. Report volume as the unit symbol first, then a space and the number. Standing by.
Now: mL 75
